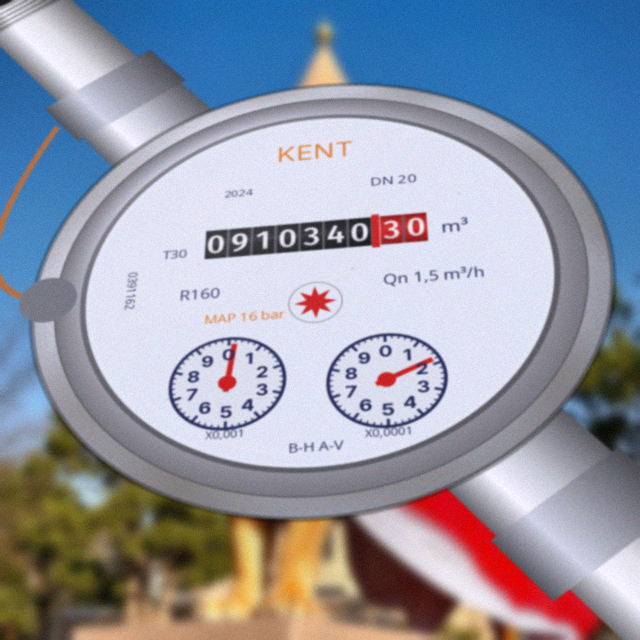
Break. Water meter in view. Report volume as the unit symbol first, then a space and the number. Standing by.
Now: m³ 910340.3001
